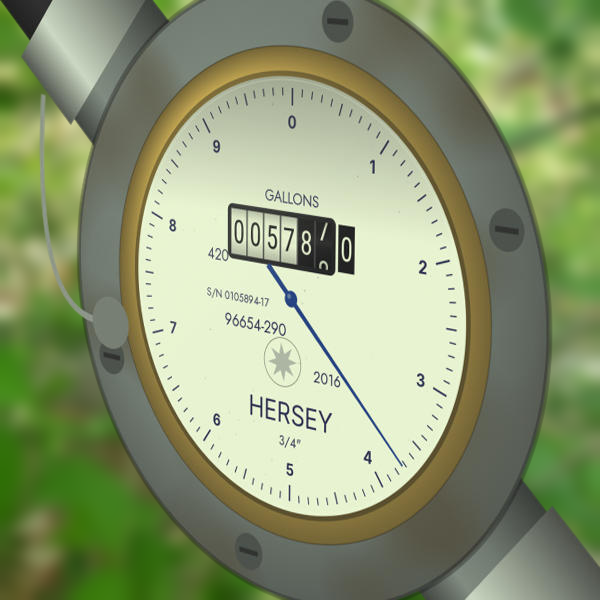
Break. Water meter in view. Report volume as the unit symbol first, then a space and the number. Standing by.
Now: gal 57873.7
